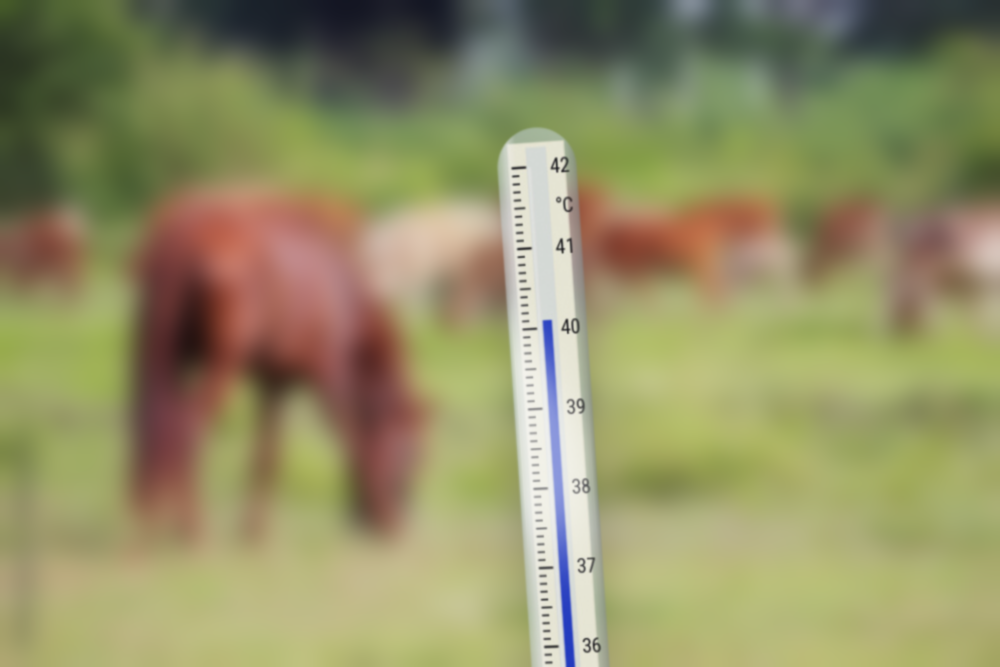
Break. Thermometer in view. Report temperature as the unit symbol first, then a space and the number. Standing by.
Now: °C 40.1
